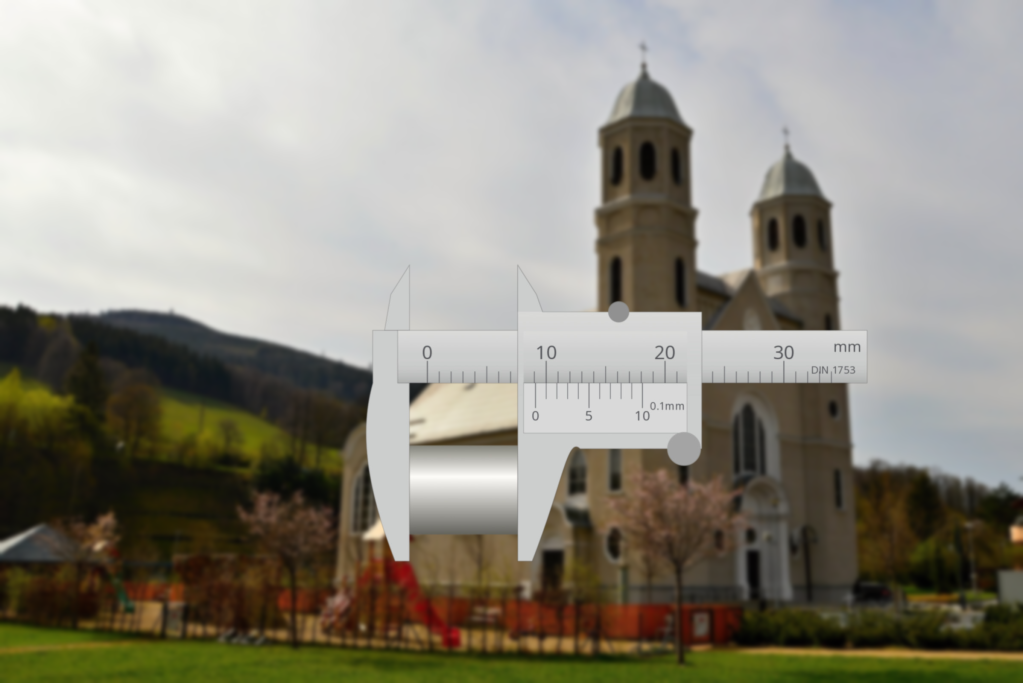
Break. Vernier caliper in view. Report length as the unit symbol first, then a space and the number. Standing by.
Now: mm 9.1
